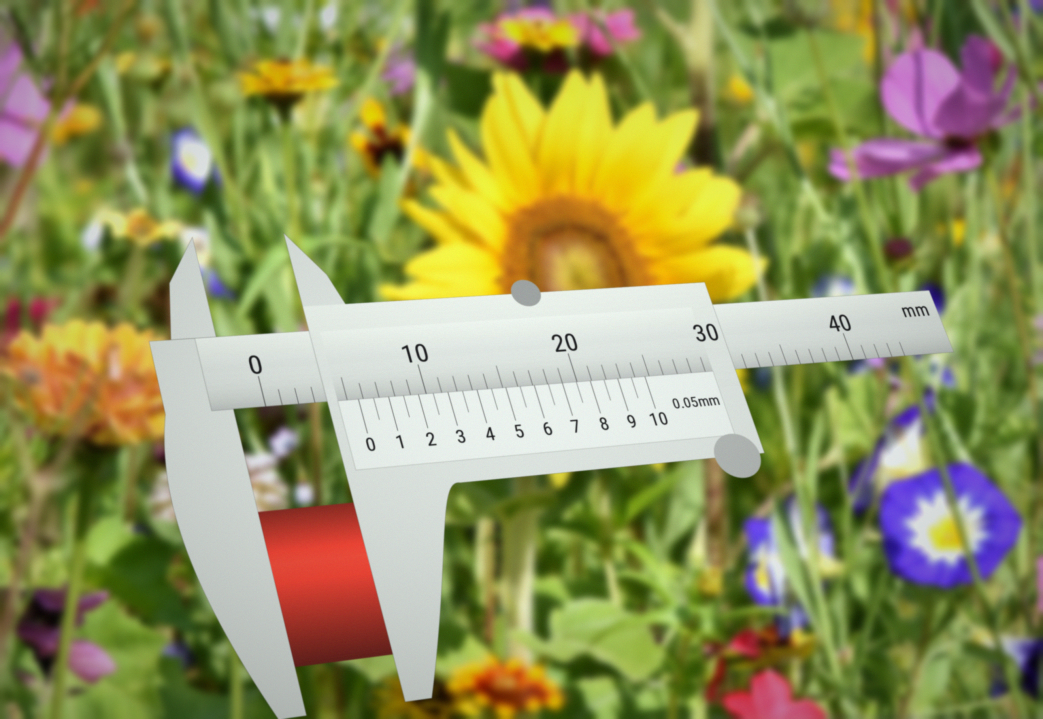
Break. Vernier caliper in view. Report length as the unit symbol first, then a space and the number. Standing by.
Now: mm 5.7
